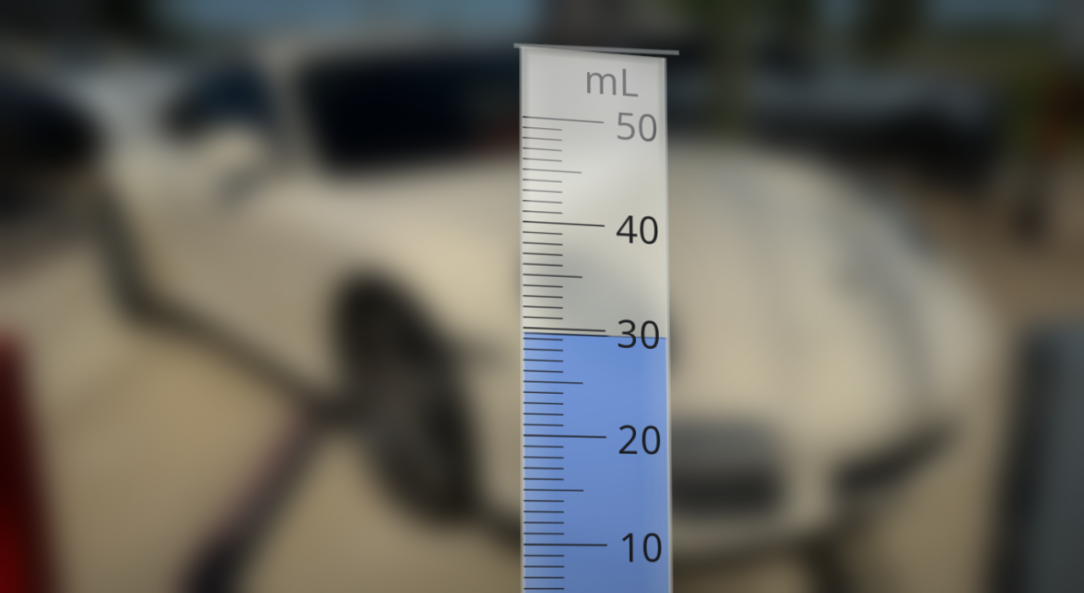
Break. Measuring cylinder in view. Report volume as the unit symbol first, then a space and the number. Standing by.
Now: mL 29.5
